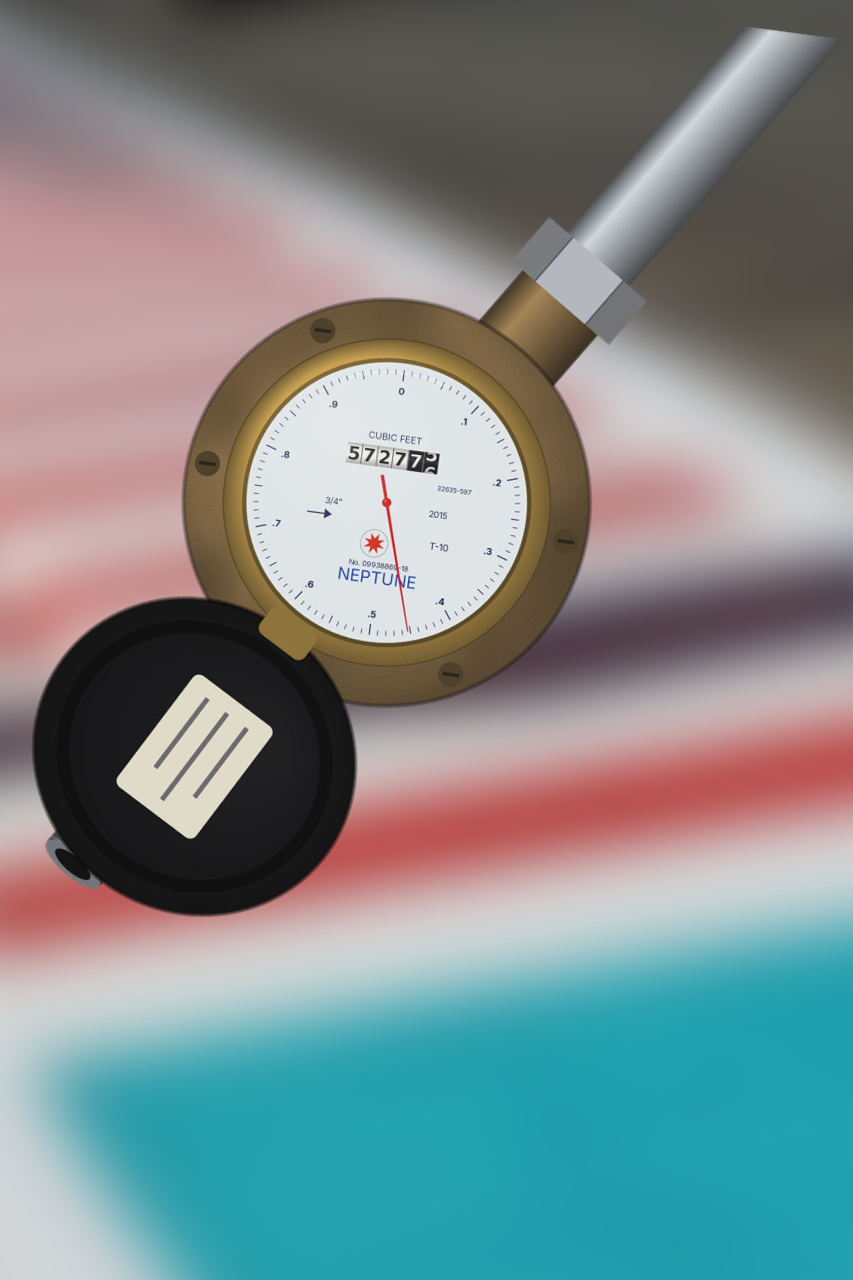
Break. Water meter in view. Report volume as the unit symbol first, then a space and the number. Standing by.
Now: ft³ 572775.45
